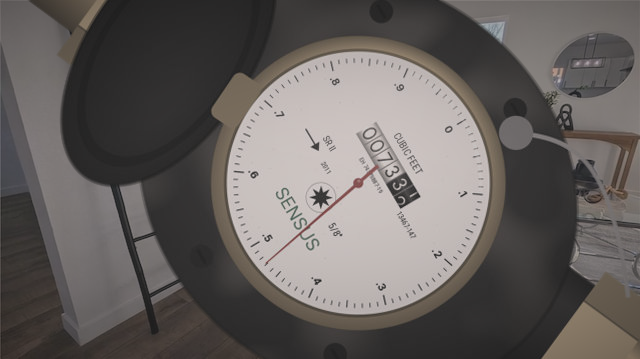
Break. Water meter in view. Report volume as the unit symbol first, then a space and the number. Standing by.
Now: ft³ 7331.47
